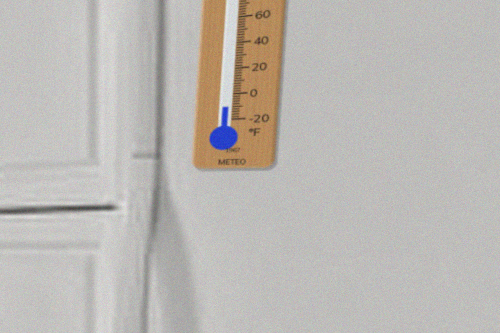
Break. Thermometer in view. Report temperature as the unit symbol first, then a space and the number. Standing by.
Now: °F -10
